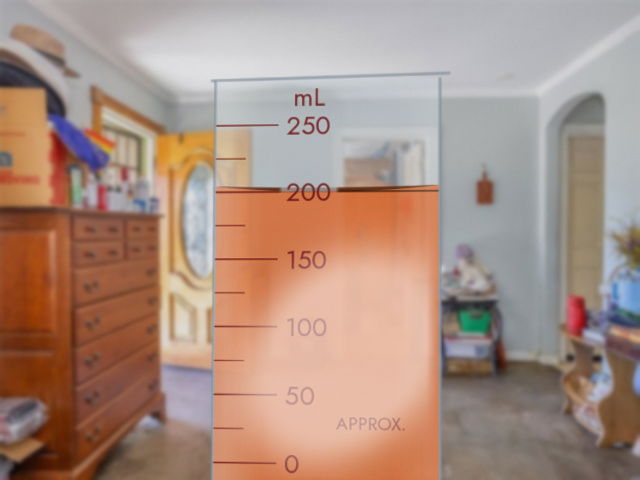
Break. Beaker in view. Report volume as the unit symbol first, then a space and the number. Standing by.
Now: mL 200
